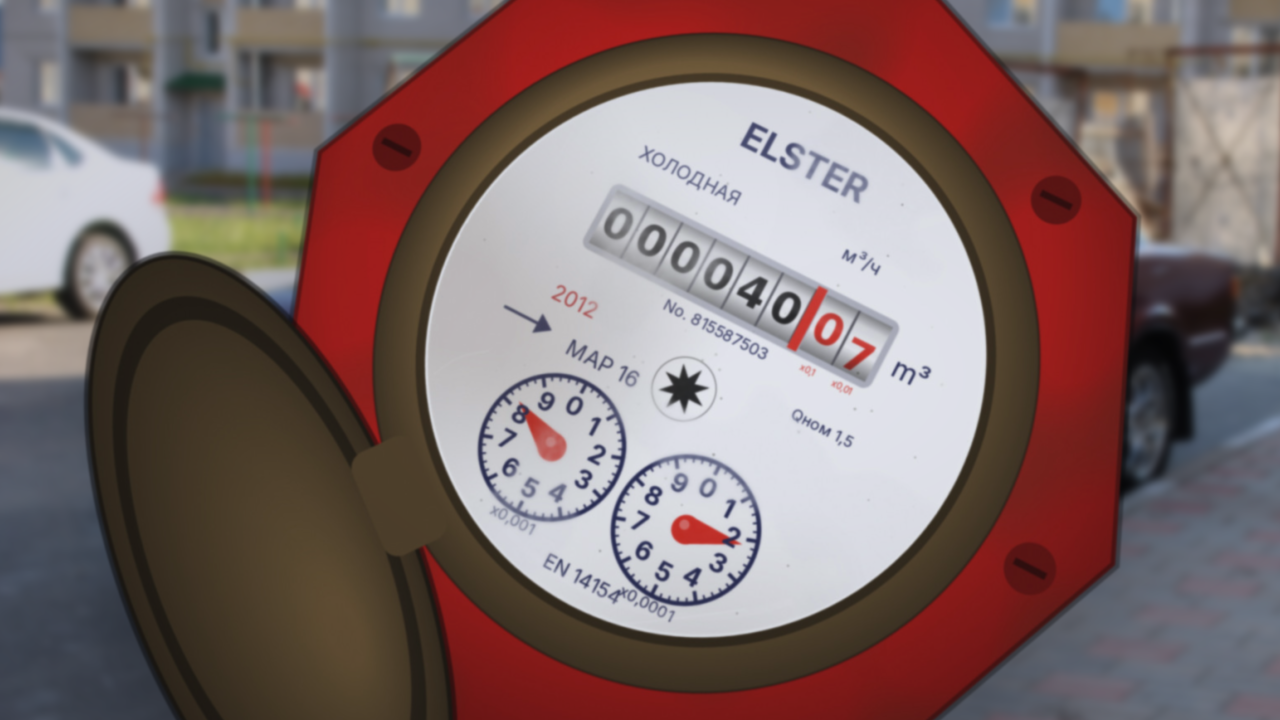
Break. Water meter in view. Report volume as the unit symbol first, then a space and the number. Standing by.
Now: m³ 40.0682
